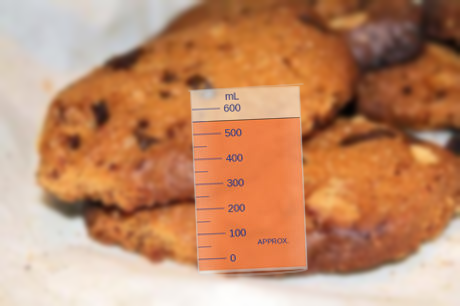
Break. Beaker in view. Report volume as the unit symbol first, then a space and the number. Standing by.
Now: mL 550
